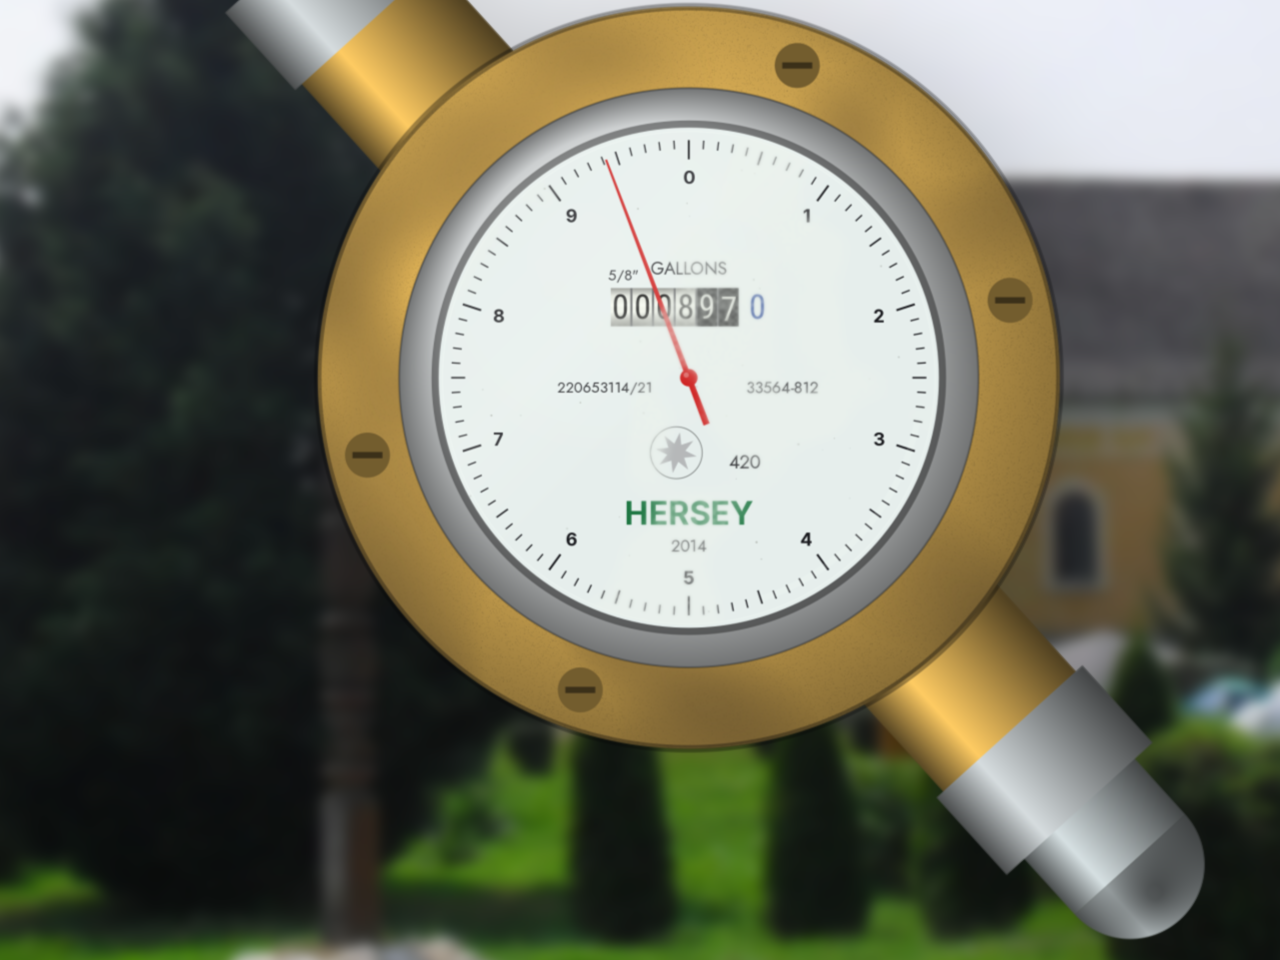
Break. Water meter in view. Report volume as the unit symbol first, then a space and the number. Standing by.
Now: gal 8969.4
